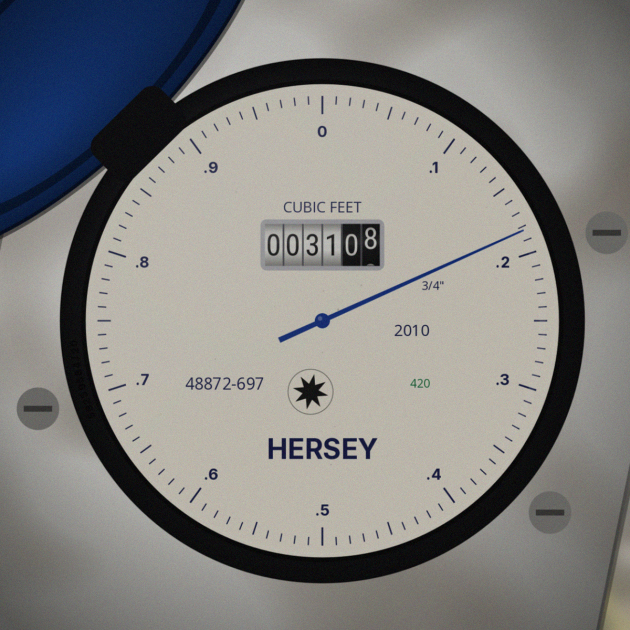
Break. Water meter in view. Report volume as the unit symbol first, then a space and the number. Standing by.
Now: ft³ 3108.18
